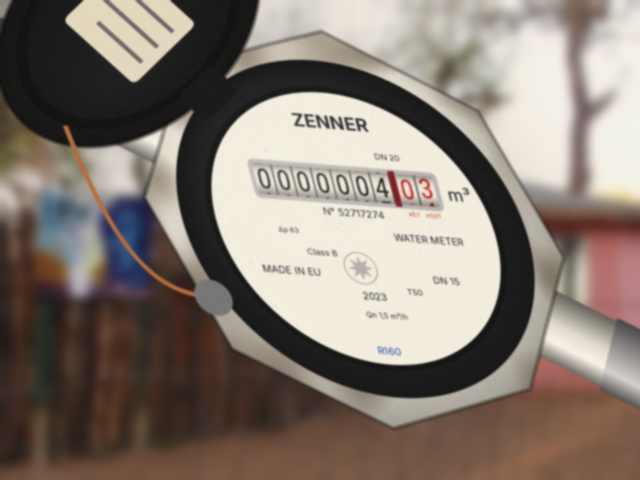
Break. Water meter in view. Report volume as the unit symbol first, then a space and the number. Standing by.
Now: m³ 4.03
